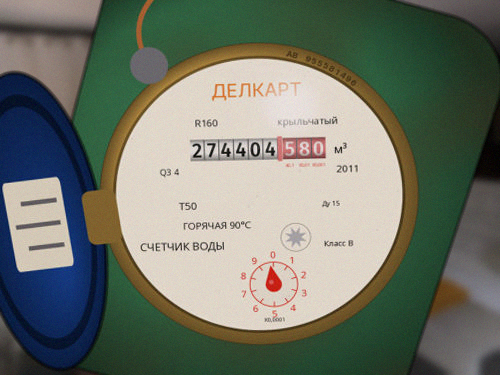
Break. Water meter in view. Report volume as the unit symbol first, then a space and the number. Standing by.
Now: m³ 274404.5799
